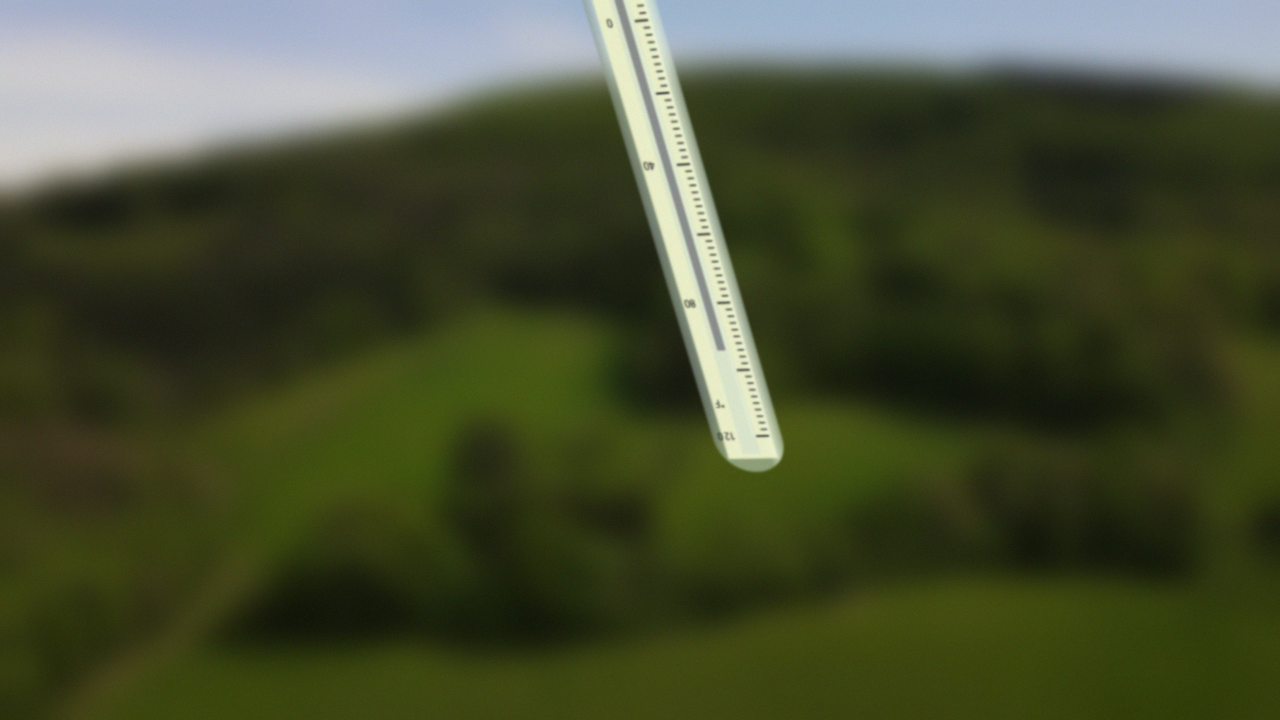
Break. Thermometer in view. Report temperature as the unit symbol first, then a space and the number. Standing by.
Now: °F 94
